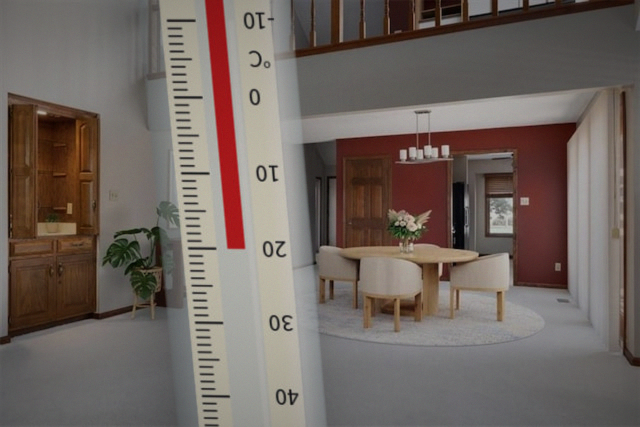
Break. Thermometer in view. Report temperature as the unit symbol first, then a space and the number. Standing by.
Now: °C 20
